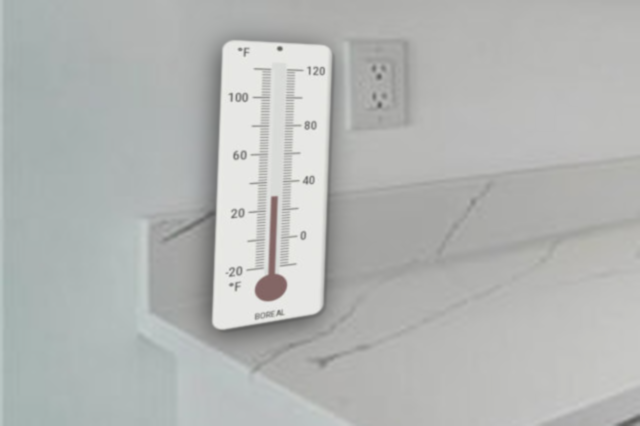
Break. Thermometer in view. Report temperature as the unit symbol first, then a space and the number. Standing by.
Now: °F 30
